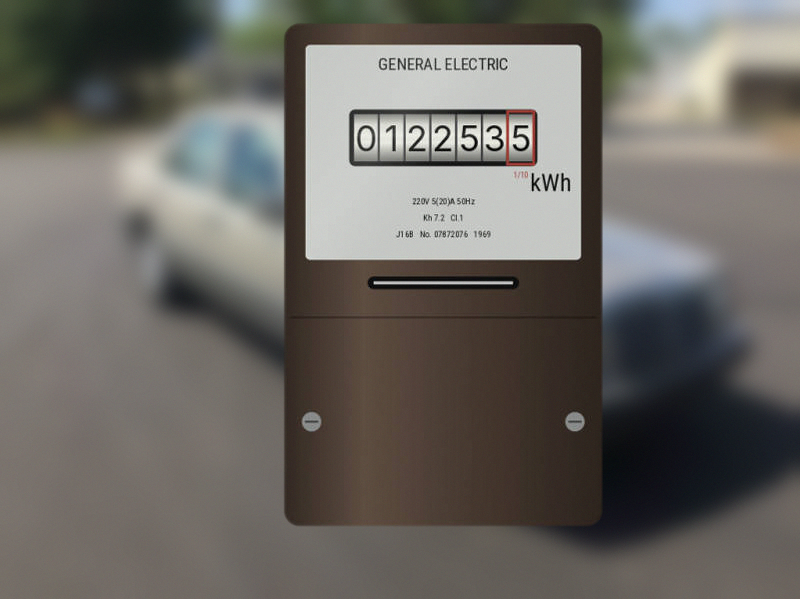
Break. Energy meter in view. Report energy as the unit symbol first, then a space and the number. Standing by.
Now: kWh 12253.5
